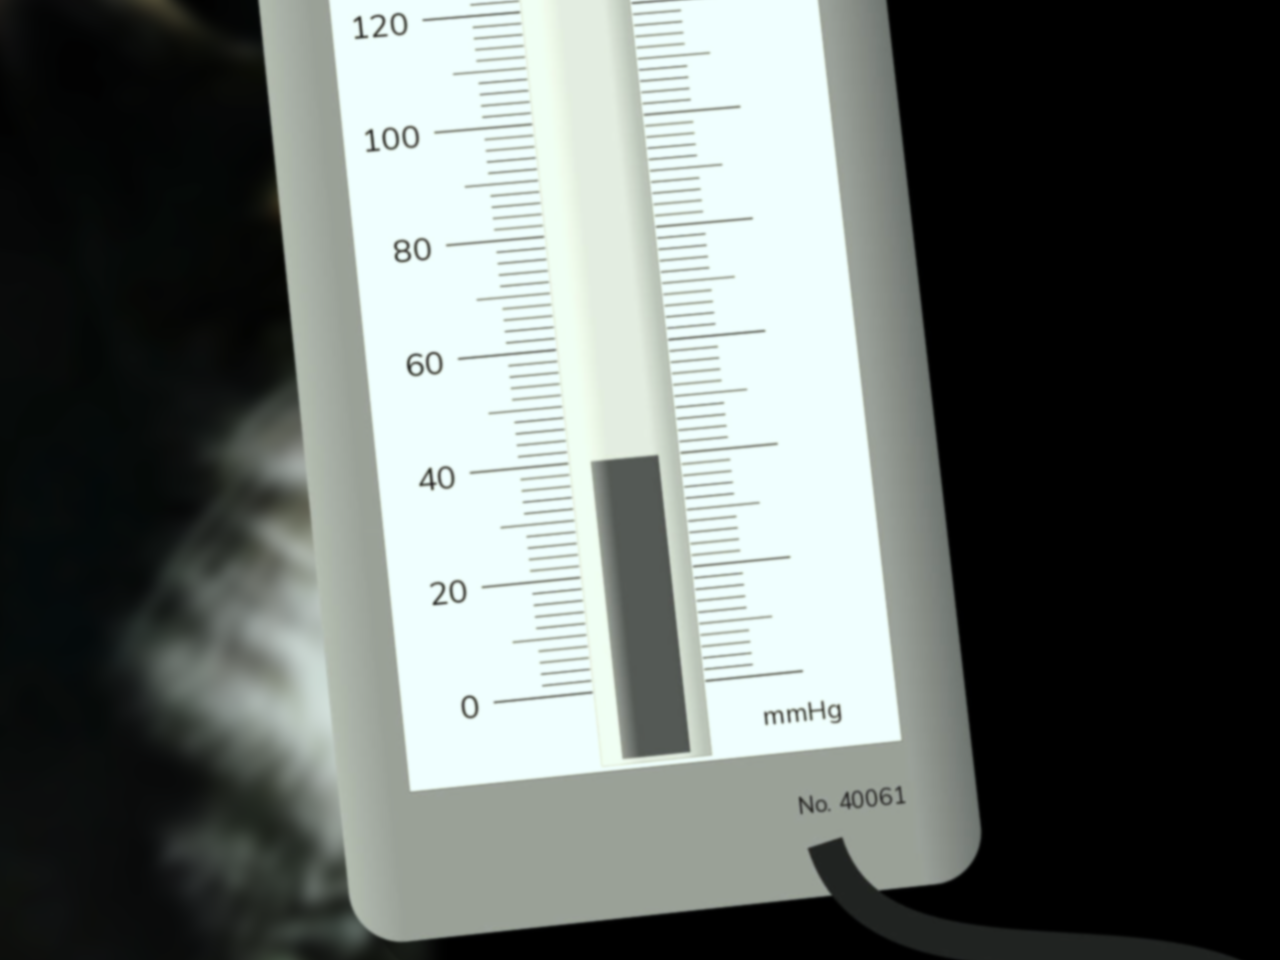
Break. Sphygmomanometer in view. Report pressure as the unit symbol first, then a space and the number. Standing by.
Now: mmHg 40
